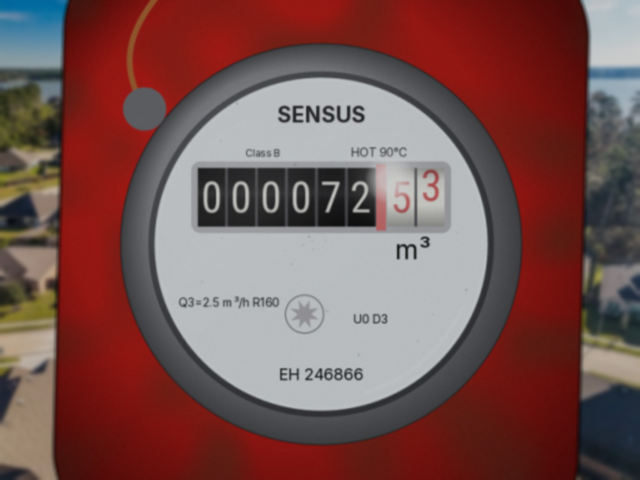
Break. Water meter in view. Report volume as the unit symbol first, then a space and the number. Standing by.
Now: m³ 72.53
